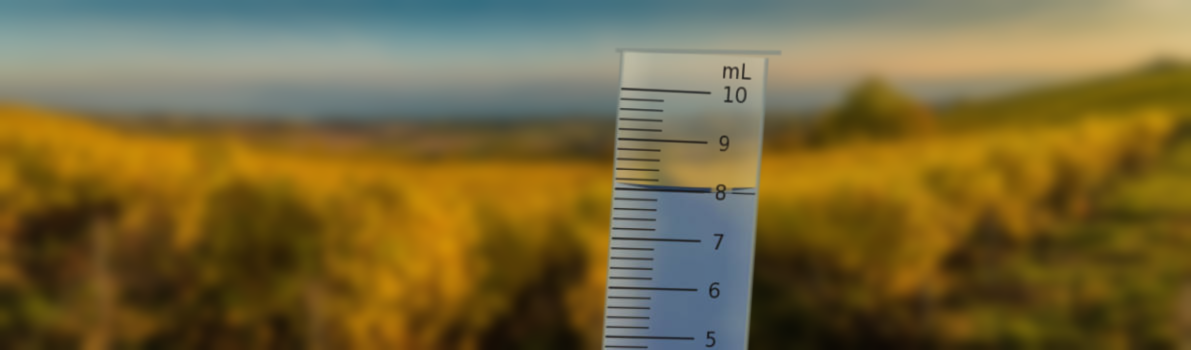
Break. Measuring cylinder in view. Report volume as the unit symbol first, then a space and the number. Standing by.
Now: mL 8
